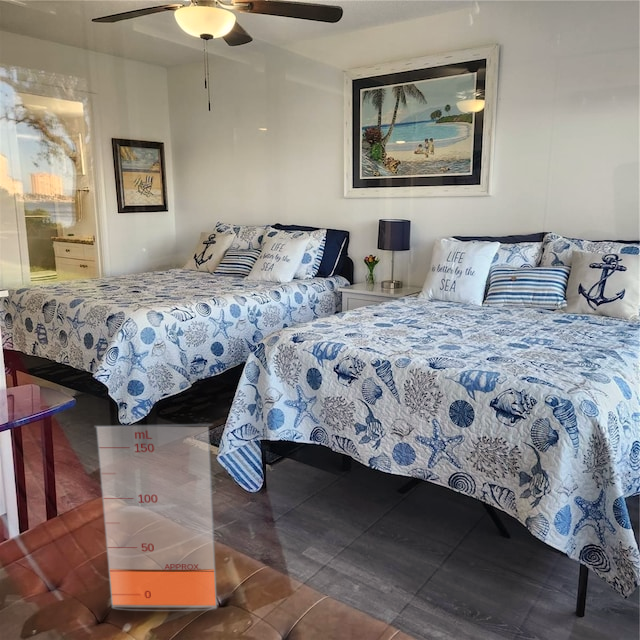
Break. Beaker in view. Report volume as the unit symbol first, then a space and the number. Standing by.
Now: mL 25
